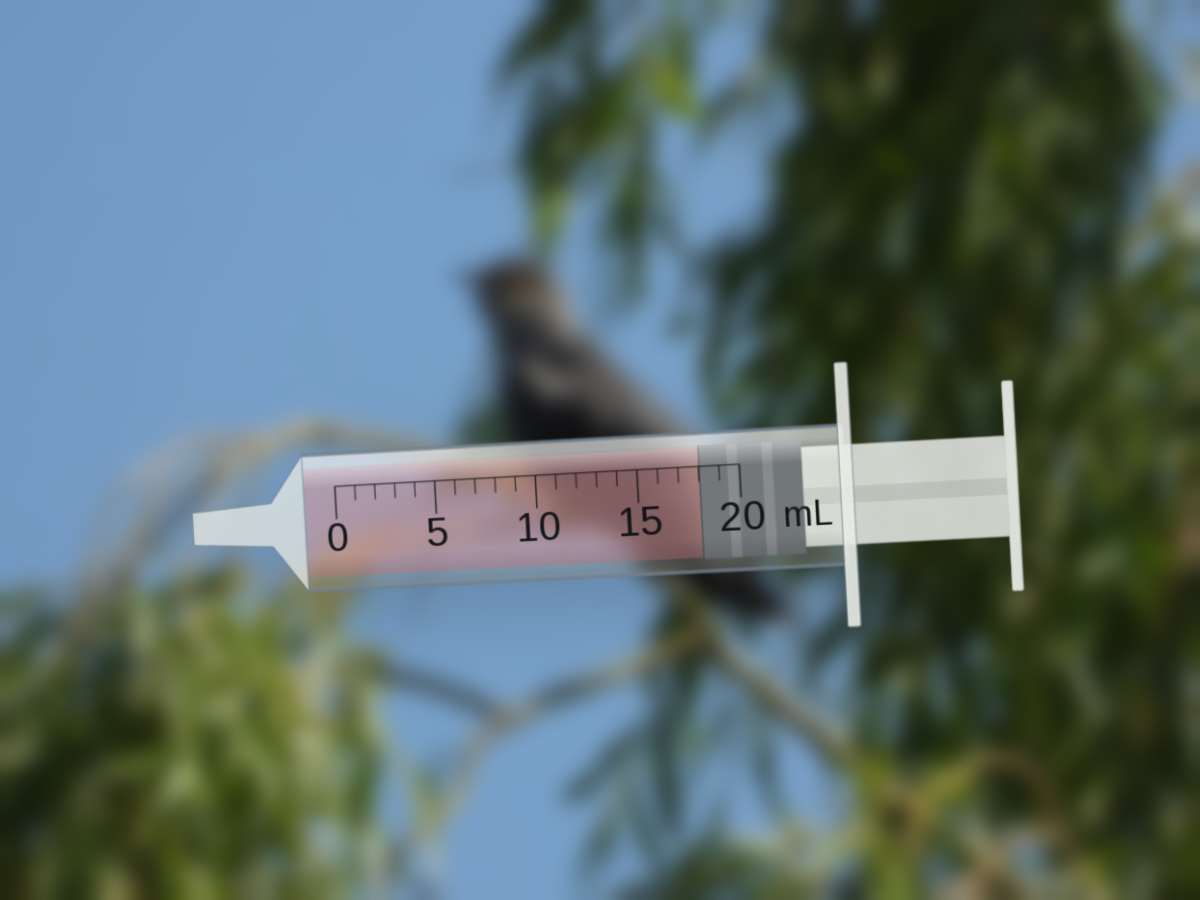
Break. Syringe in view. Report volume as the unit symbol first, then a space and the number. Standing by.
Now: mL 18
